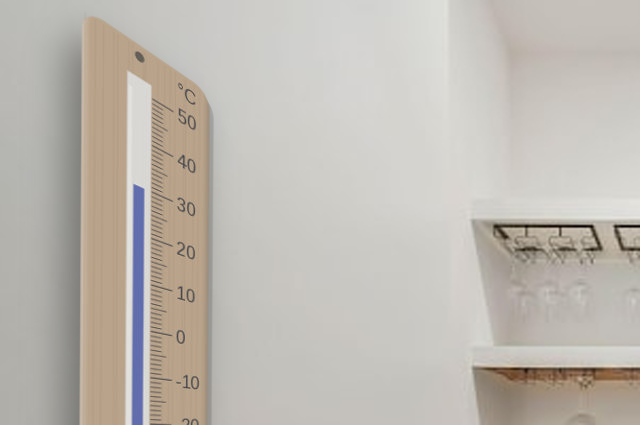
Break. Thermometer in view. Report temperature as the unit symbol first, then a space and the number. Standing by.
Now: °C 30
